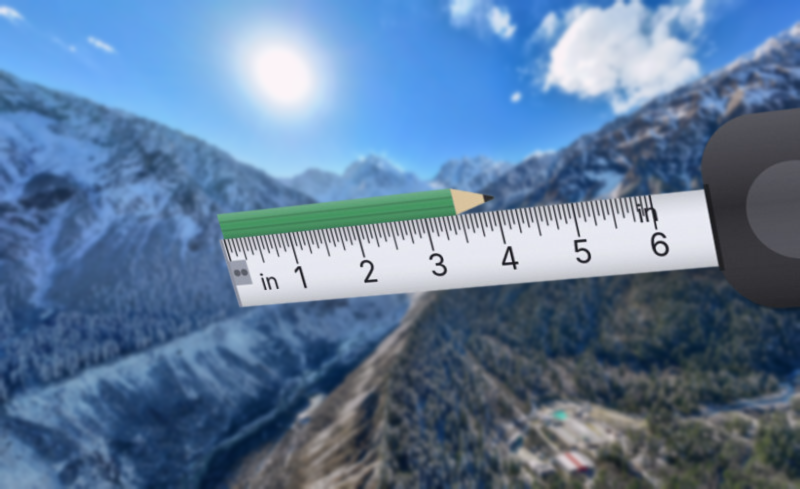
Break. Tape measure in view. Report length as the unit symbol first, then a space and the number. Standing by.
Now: in 4
